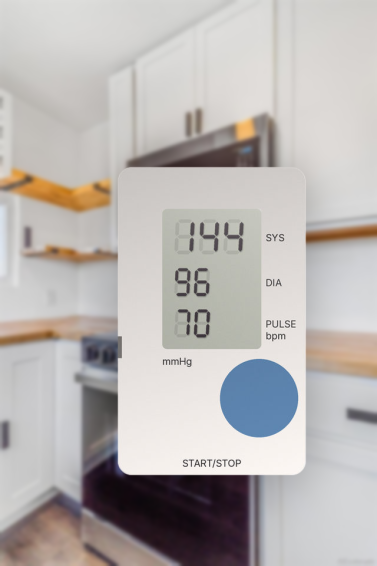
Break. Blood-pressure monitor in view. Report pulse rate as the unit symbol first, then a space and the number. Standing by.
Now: bpm 70
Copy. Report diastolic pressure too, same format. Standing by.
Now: mmHg 96
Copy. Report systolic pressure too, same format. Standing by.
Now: mmHg 144
